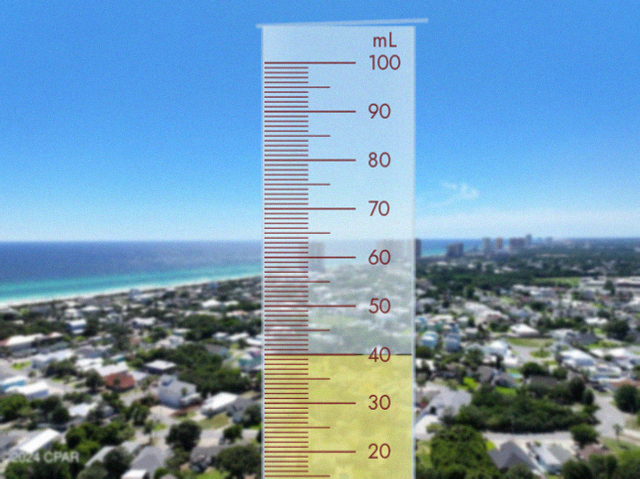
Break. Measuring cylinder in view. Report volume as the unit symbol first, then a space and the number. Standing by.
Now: mL 40
